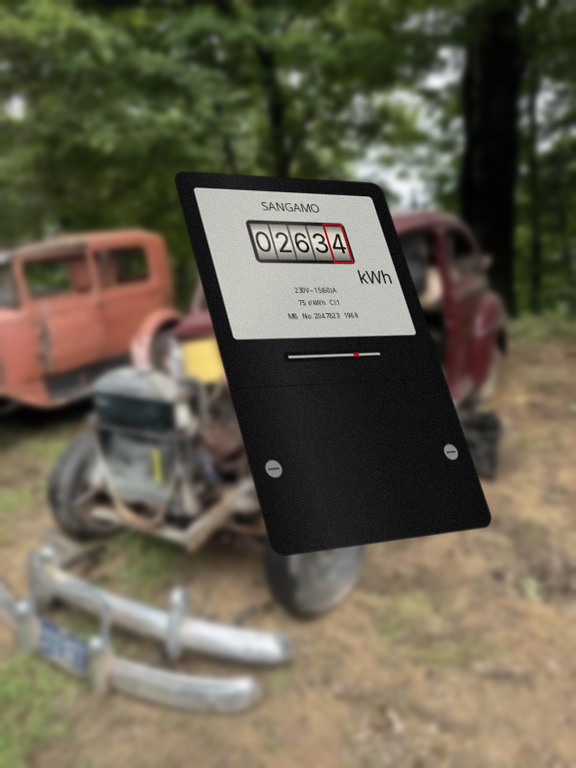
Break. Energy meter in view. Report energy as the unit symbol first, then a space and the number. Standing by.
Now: kWh 263.4
